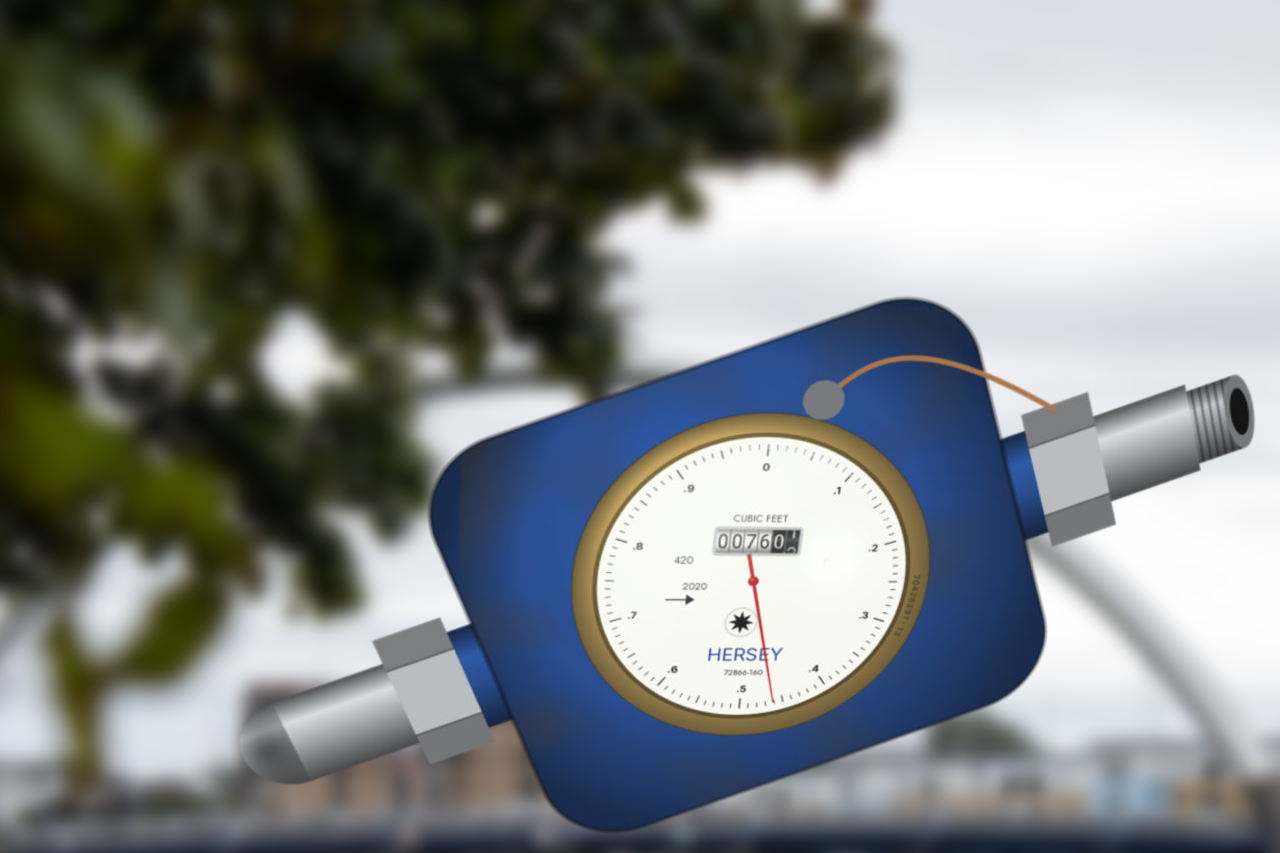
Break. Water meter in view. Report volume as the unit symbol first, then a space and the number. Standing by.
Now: ft³ 7601.46
